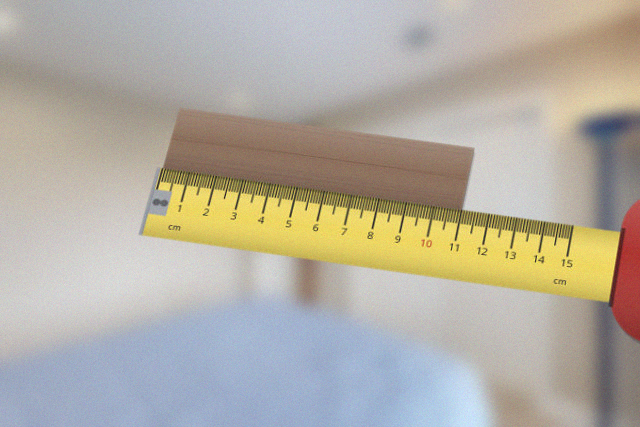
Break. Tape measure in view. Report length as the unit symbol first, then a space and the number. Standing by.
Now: cm 11
